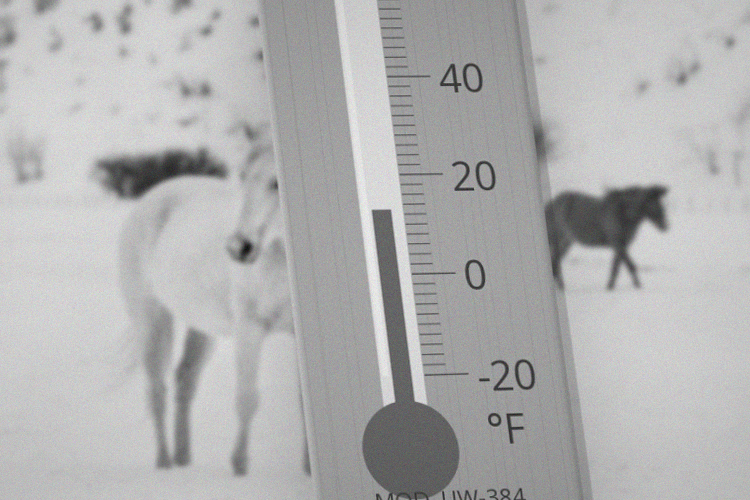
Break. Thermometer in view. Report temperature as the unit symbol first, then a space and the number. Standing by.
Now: °F 13
